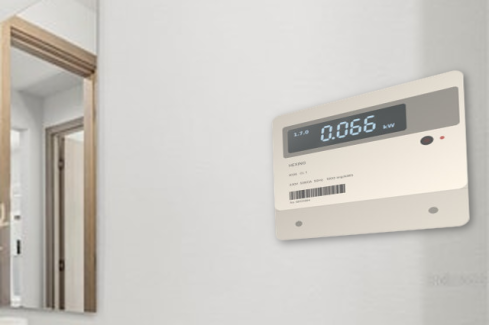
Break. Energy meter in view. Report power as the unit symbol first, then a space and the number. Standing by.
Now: kW 0.066
